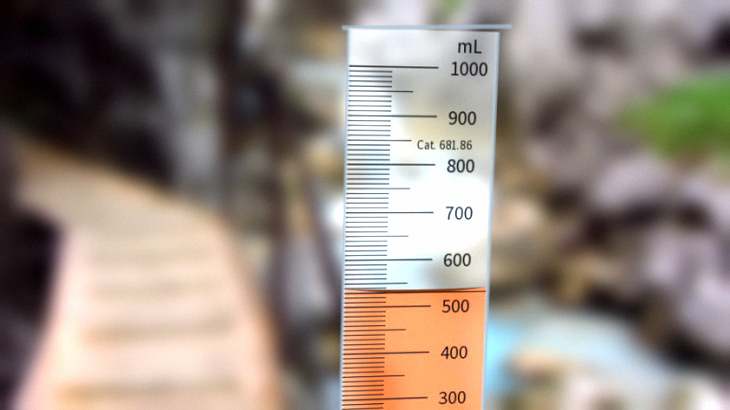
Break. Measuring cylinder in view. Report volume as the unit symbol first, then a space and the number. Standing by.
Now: mL 530
